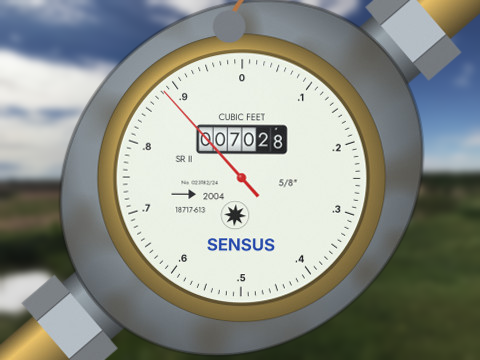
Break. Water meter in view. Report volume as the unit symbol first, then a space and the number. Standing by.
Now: ft³ 7027.88
